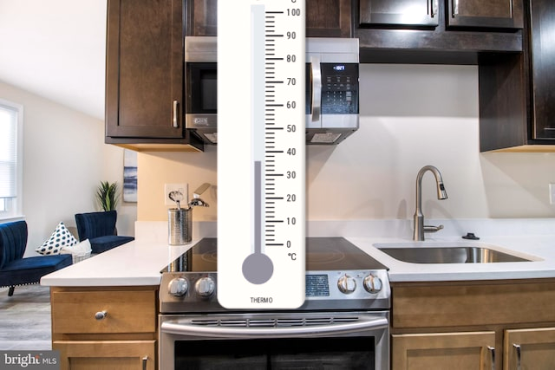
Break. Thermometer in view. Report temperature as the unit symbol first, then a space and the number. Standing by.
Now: °C 36
